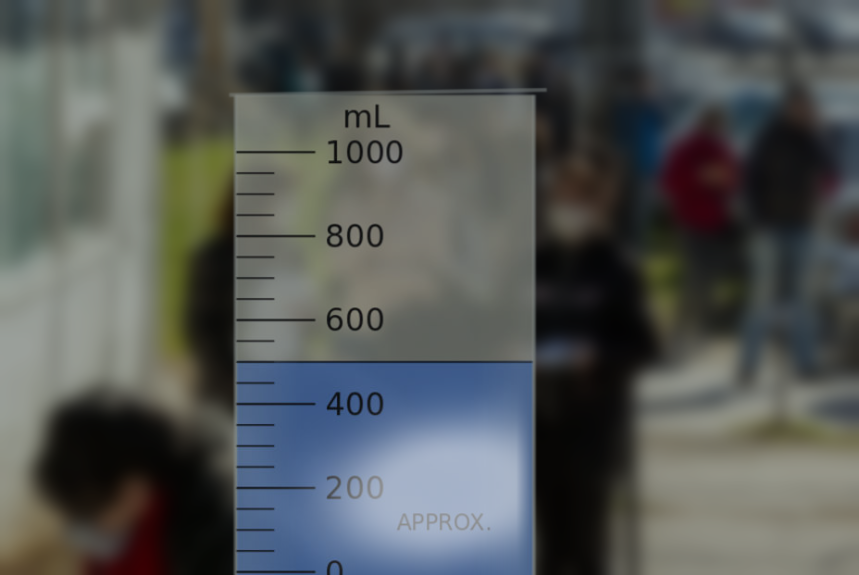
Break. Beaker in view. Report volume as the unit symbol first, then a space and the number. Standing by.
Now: mL 500
